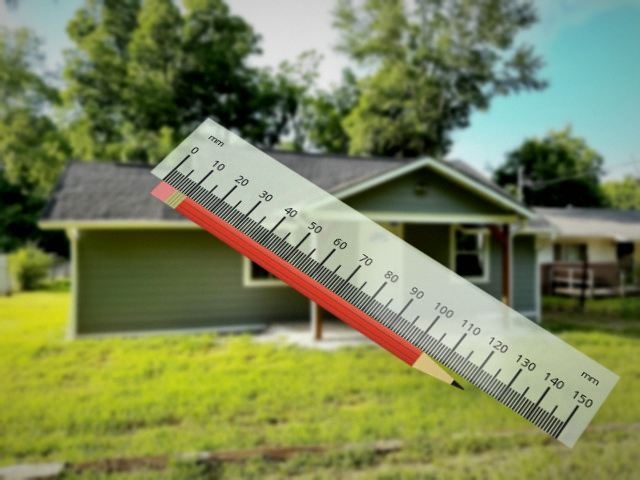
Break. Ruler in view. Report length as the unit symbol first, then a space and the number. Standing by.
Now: mm 120
